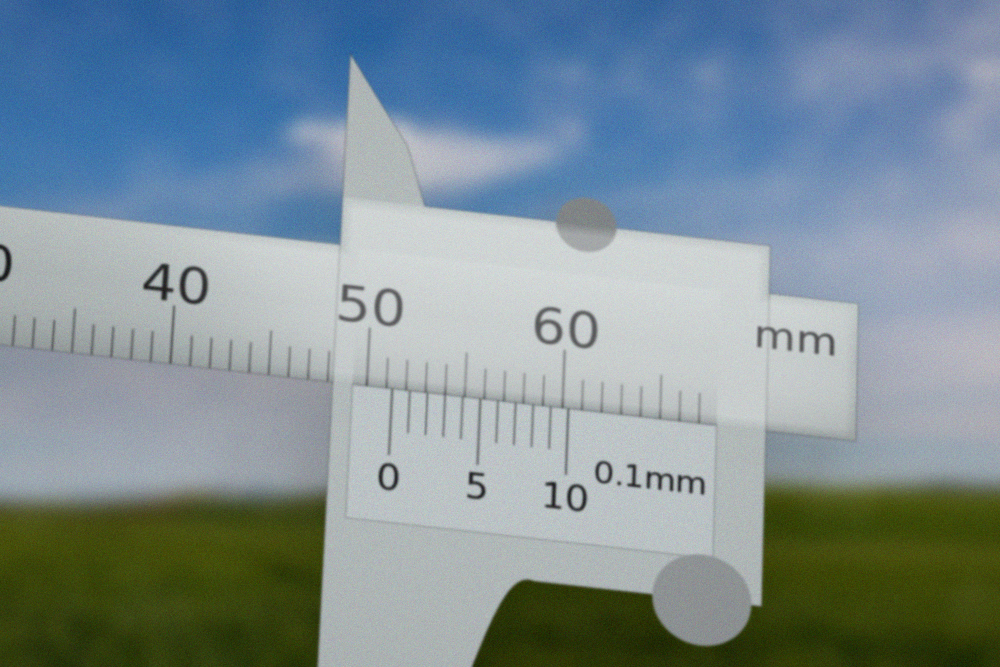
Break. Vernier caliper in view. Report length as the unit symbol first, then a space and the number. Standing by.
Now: mm 51.3
